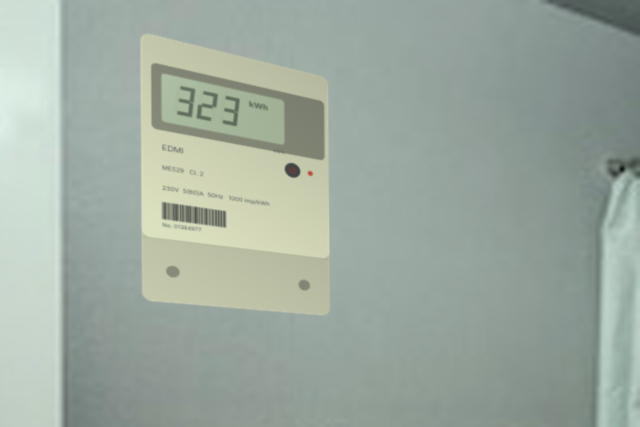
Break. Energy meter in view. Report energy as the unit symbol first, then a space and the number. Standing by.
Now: kWh 323
